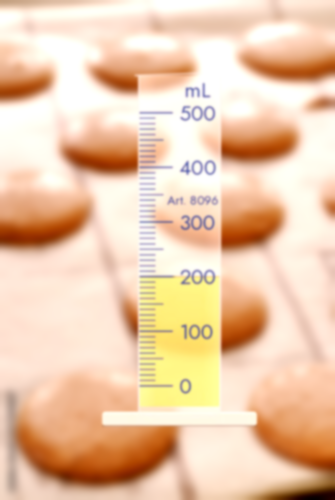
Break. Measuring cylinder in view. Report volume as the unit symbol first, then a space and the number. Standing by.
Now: mL 200
